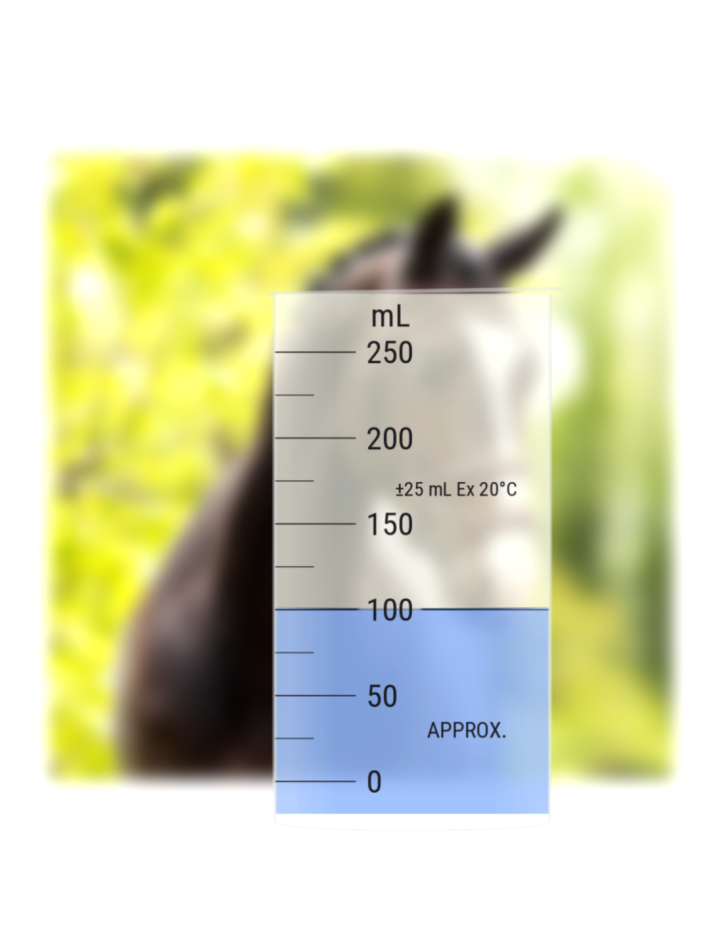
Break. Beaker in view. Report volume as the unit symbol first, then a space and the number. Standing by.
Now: mL 100
